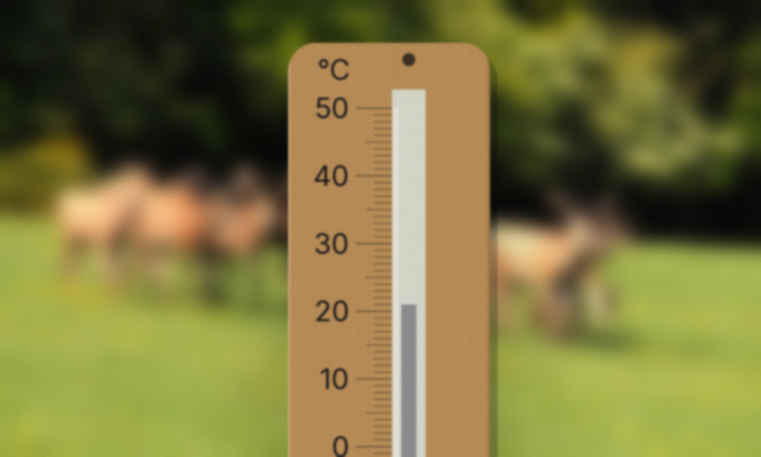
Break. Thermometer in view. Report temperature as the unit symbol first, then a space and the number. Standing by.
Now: °C 21
